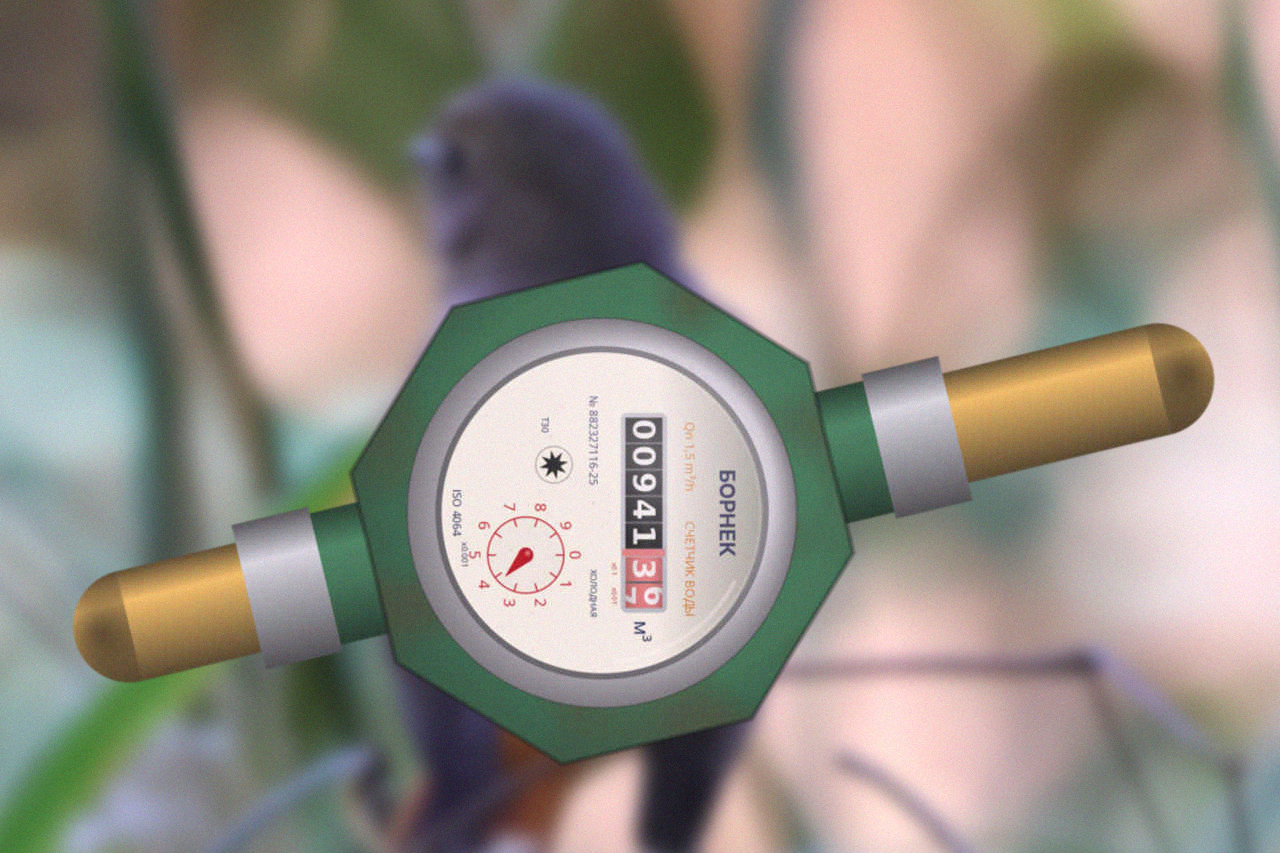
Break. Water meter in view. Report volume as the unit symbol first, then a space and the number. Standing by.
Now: m³ 941.363
